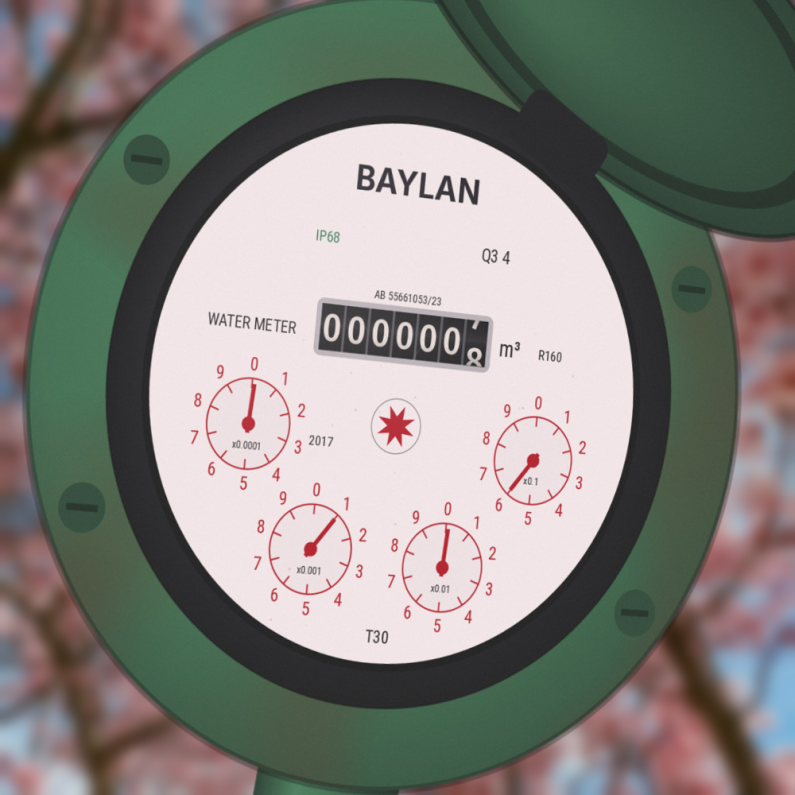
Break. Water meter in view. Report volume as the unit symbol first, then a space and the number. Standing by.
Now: m³ 7.6010
